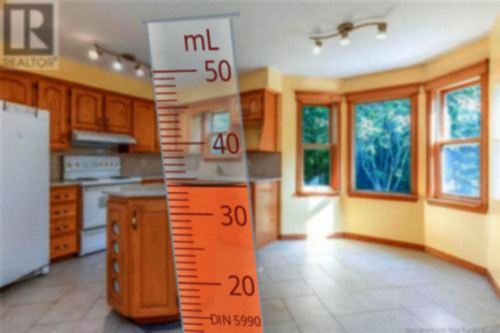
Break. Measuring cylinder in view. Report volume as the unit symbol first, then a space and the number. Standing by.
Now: mL 34
